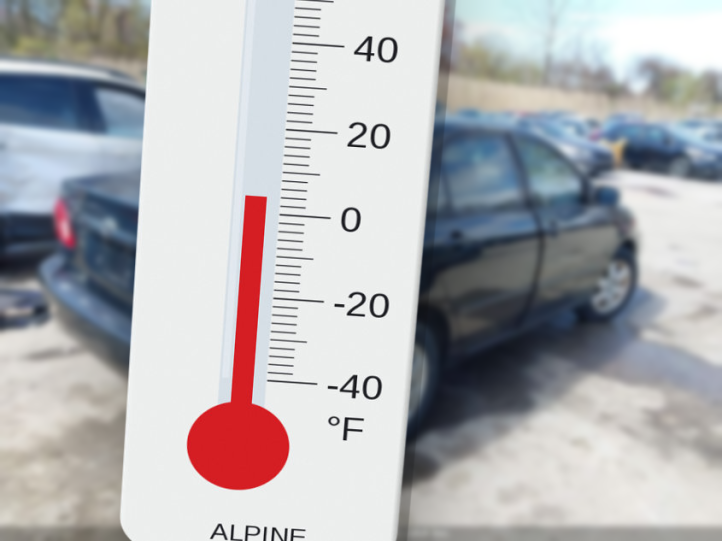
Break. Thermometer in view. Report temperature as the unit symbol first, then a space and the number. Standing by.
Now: °F 4
